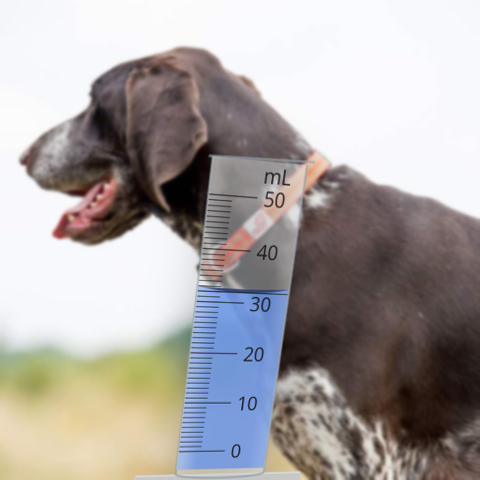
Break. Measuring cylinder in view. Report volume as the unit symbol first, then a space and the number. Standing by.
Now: mL 32
